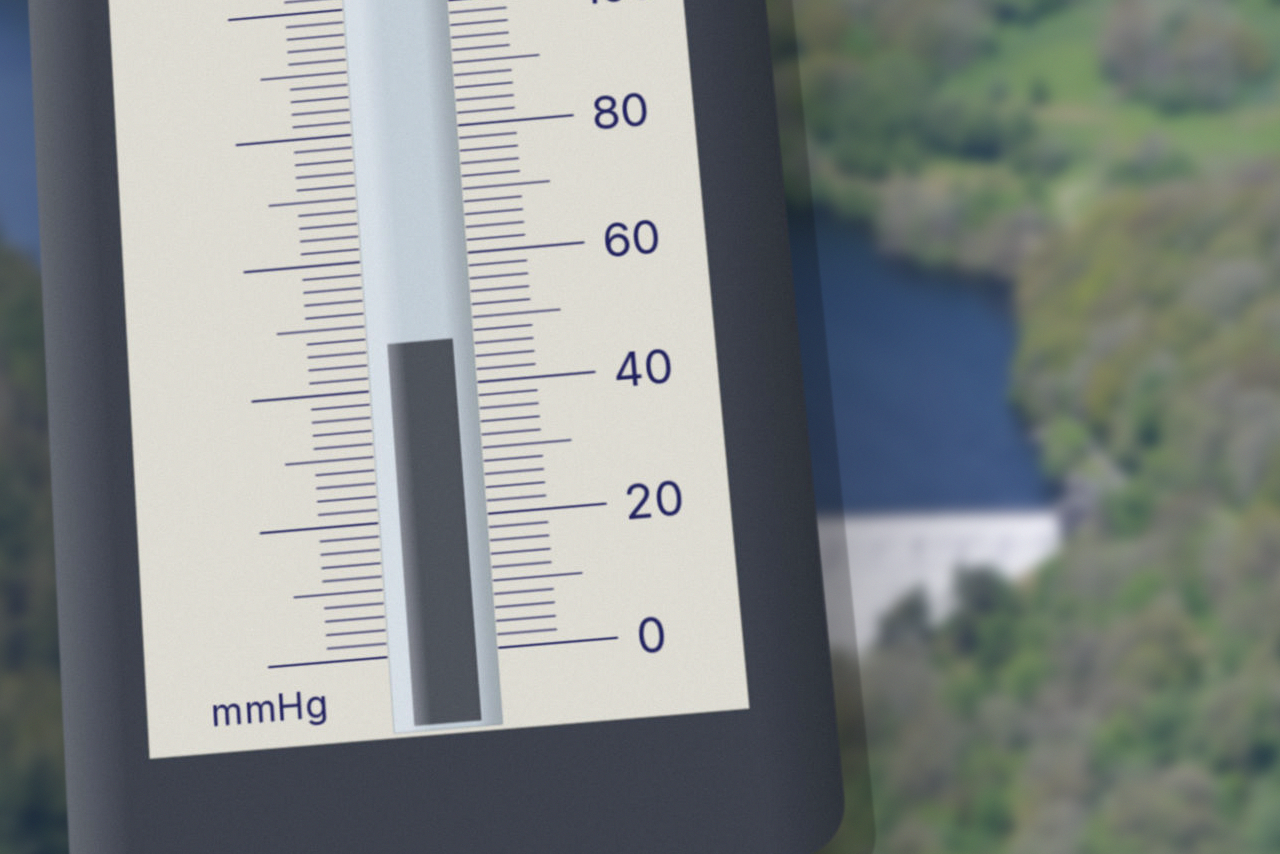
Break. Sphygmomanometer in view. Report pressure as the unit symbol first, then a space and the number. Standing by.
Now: mmHg 47
